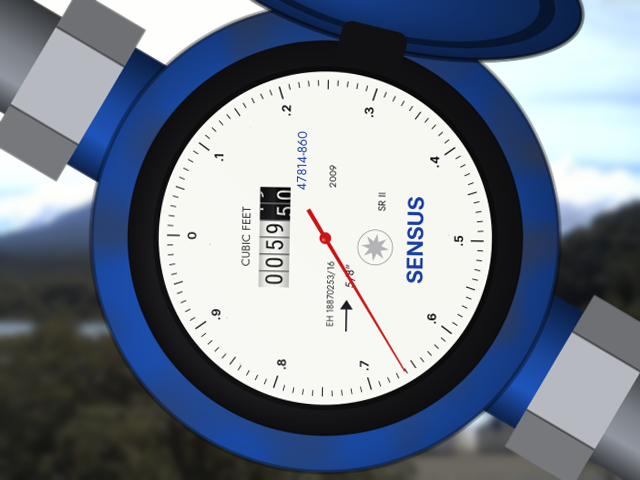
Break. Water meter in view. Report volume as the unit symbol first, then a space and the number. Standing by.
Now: ft³ 5949.66
